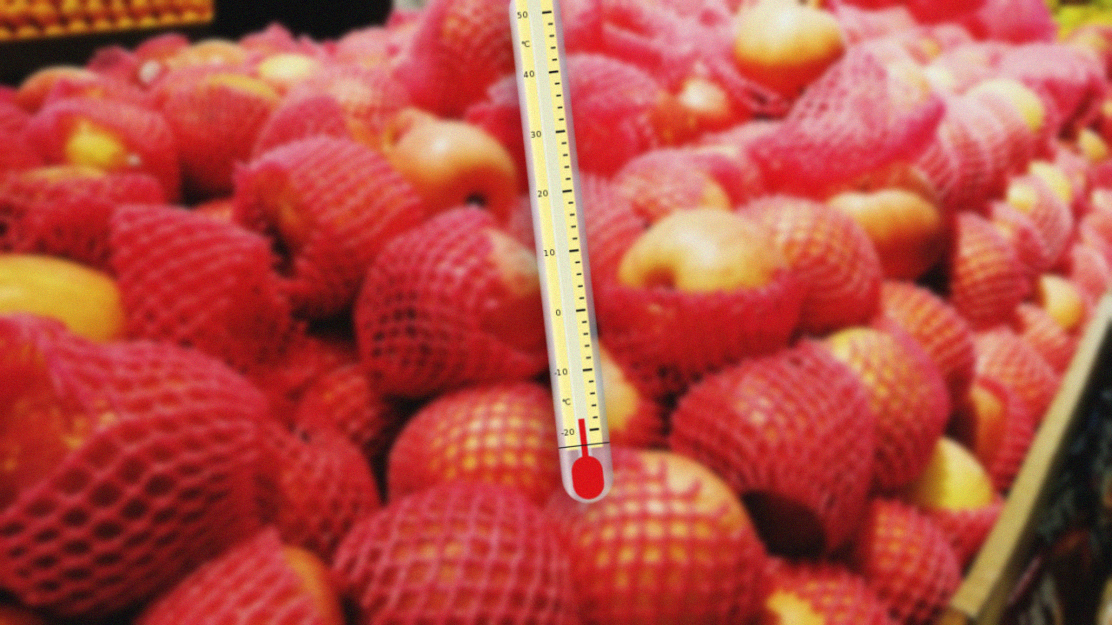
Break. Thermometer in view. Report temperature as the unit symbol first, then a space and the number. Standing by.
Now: °C -18
